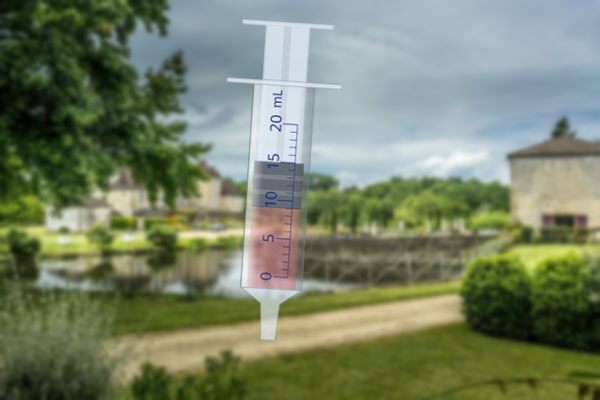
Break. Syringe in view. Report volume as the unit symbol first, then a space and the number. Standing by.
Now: mL 9
